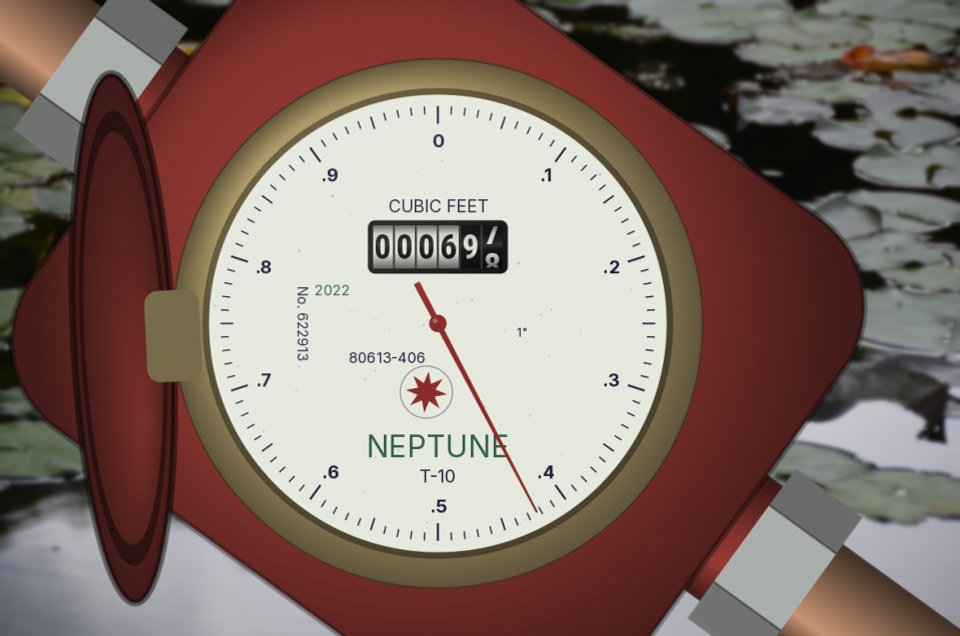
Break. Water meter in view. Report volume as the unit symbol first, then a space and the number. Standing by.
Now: ft³ 697.42
